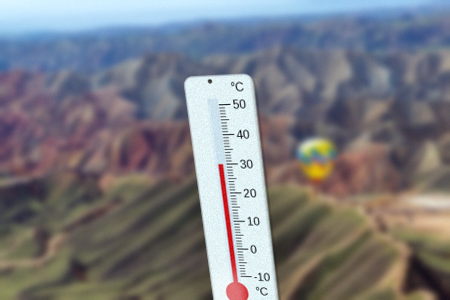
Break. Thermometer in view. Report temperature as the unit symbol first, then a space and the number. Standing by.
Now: °C 30
